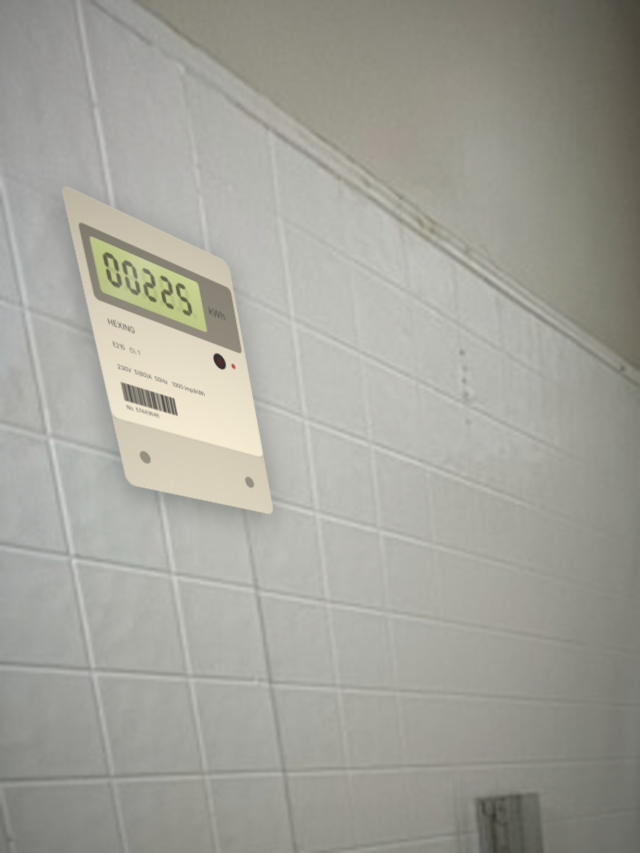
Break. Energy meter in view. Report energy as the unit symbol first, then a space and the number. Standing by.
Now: kWh 225
